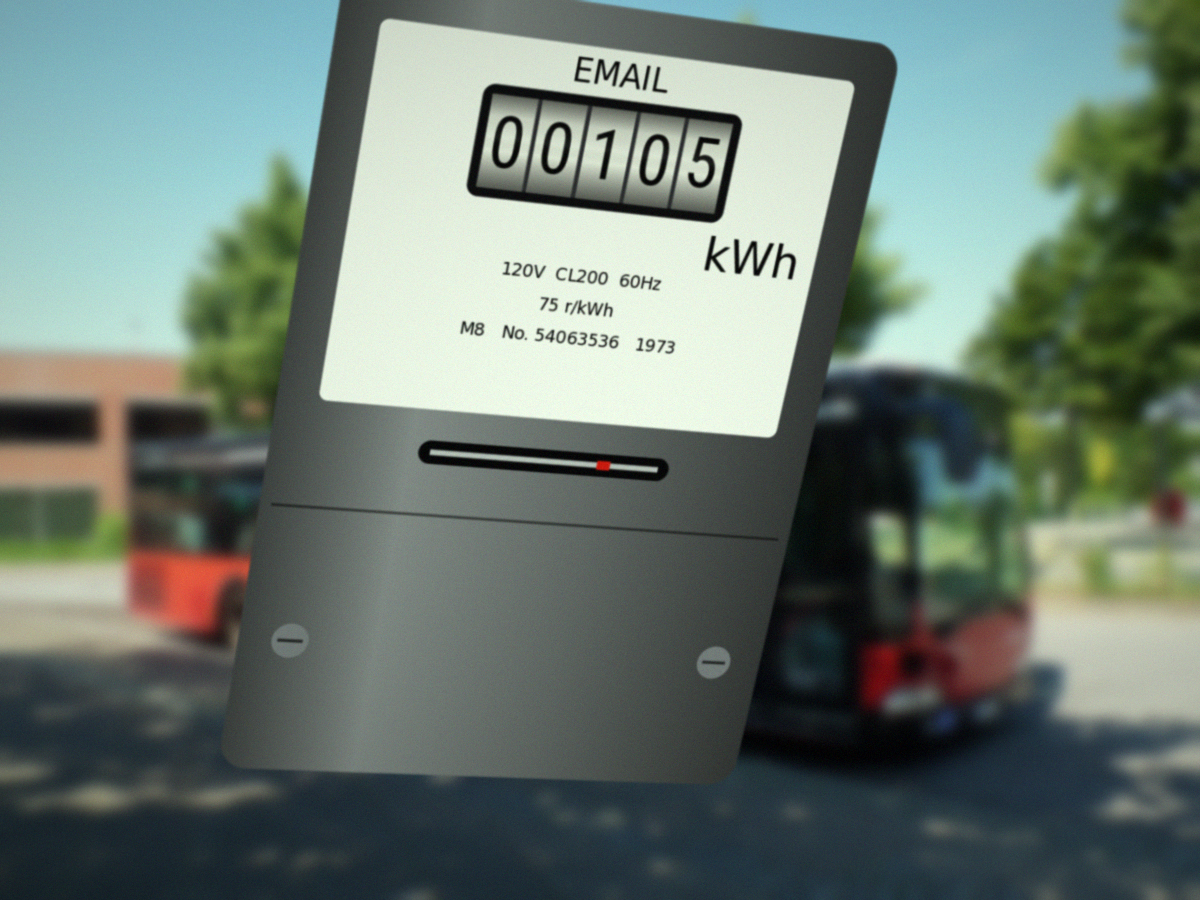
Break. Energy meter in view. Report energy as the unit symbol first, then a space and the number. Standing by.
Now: kWh 105
